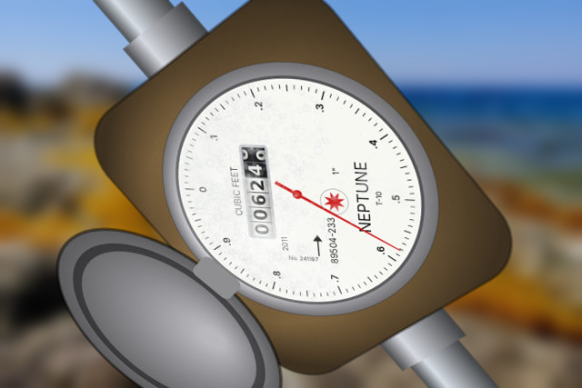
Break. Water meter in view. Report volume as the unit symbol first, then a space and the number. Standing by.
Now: ft³ 6248.58
